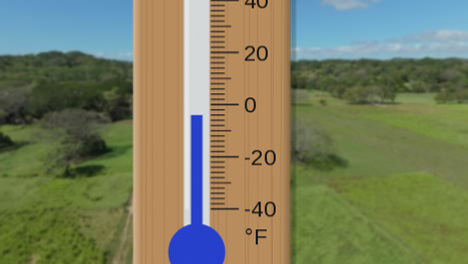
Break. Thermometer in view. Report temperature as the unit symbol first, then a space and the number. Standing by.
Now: °F -4
